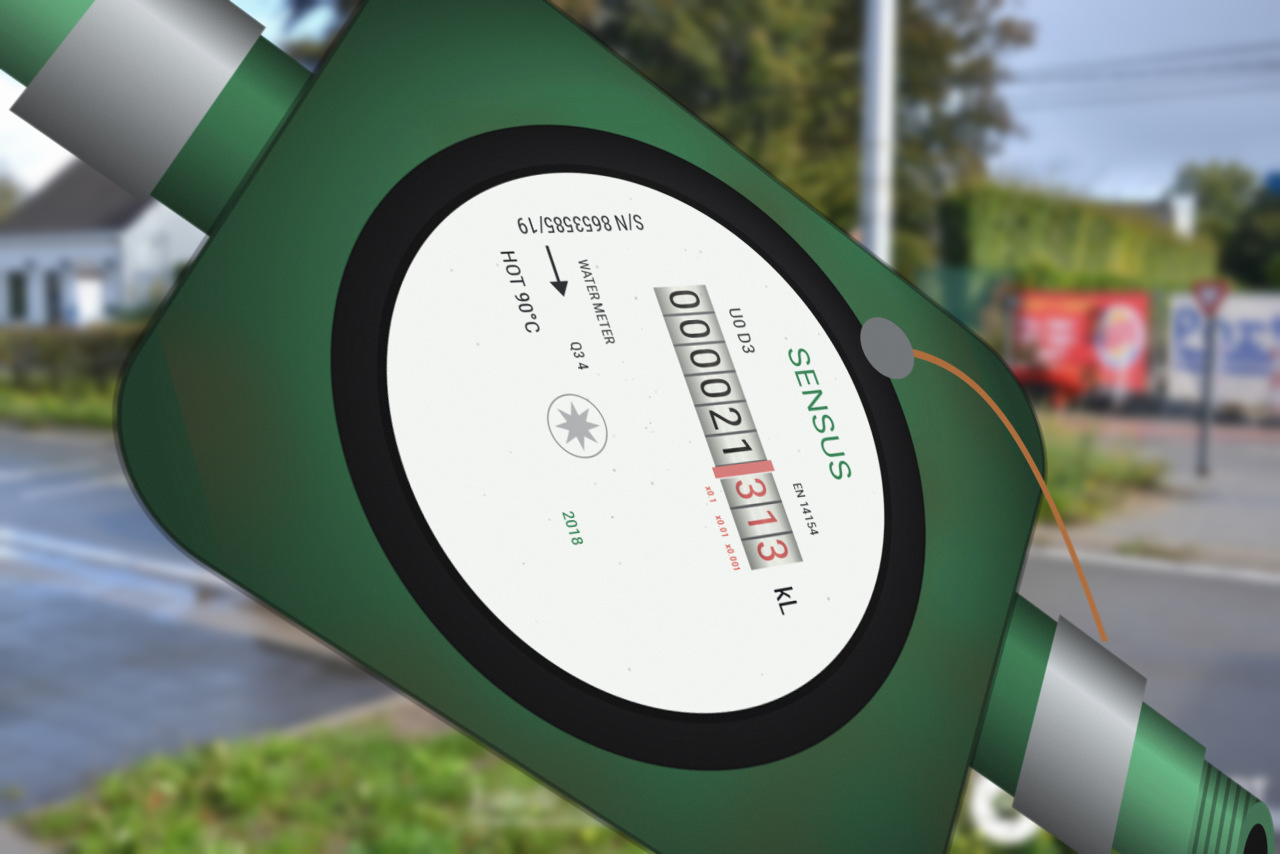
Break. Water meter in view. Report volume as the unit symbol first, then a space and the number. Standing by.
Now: kL 21.313
